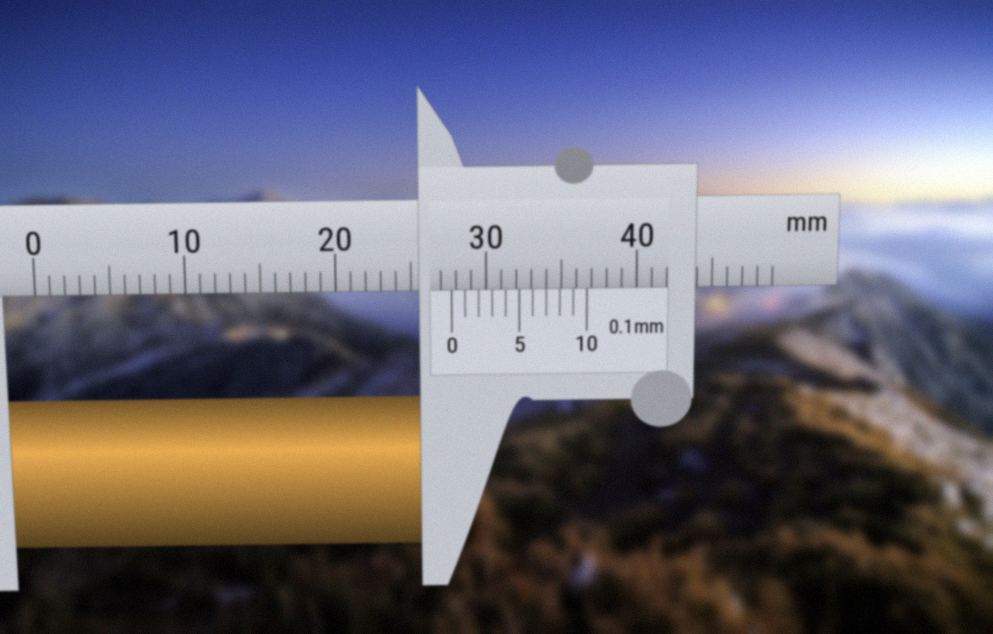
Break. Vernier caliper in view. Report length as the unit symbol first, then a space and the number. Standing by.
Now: mm 27.7
